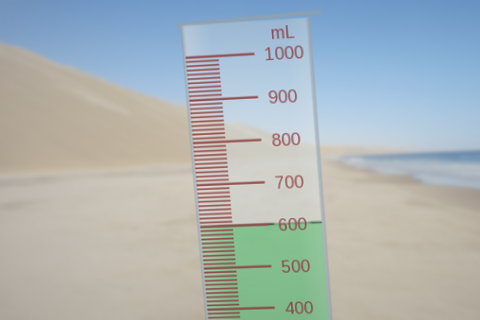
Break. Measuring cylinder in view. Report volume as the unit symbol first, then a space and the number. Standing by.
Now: mL 600
